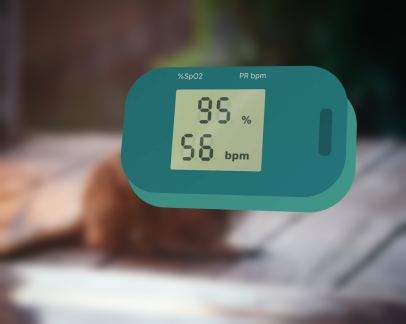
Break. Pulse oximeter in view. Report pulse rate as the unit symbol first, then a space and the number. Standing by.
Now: bpm 56
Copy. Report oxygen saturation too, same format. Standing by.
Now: % 95
